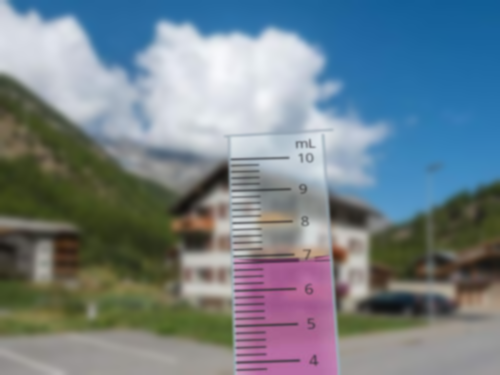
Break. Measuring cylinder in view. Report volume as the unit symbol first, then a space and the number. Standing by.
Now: mL 6.8
